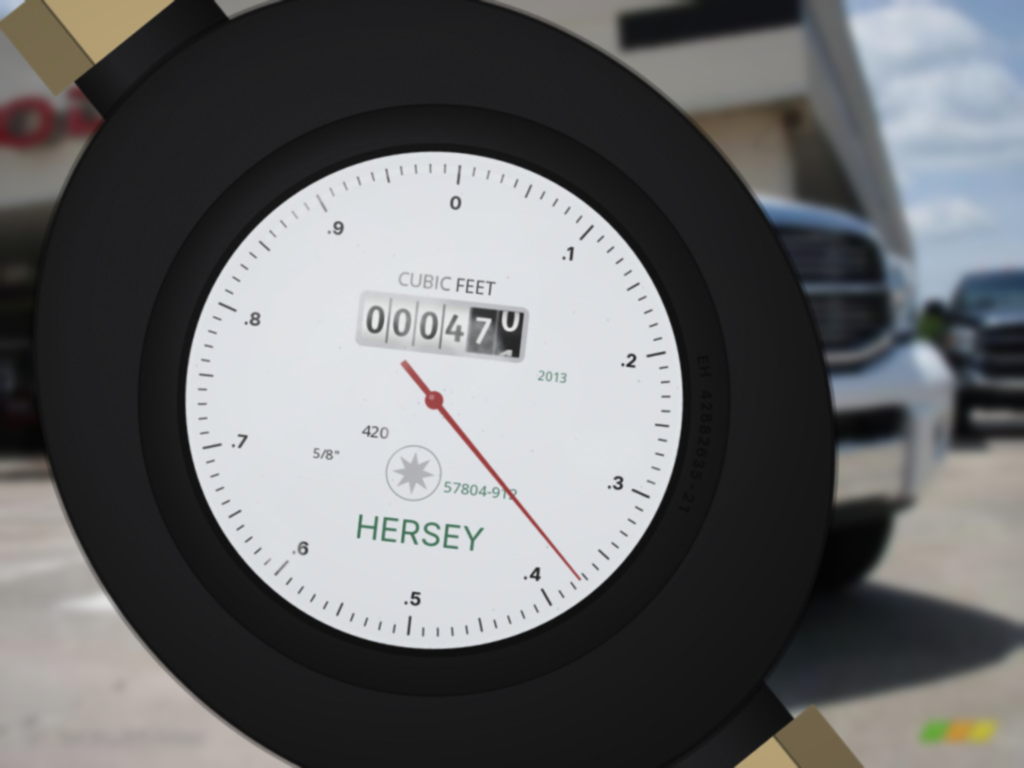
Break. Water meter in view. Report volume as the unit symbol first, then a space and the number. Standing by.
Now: ft³ 470.37
